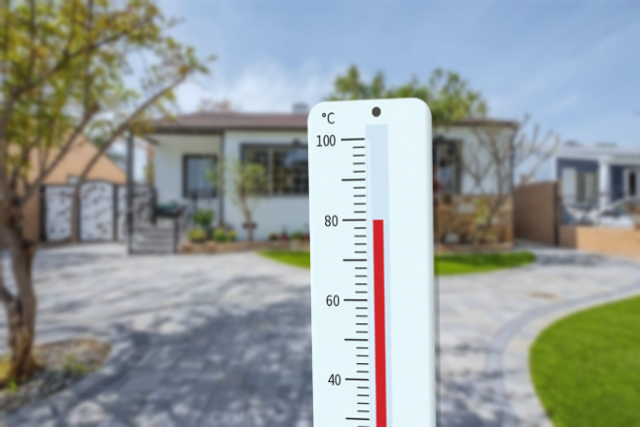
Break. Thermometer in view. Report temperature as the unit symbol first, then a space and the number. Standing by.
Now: °C 80
